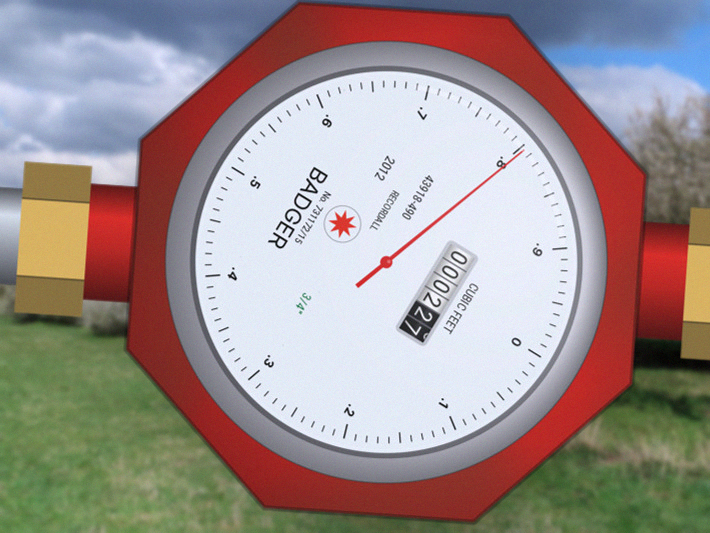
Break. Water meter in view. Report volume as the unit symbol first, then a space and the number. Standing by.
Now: ft³ 226.80
